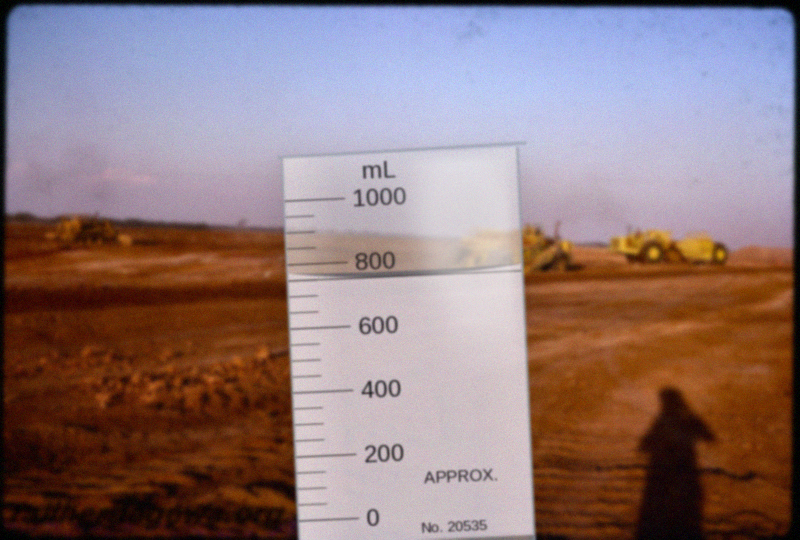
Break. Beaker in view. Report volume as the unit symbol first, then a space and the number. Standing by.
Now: mL 750
